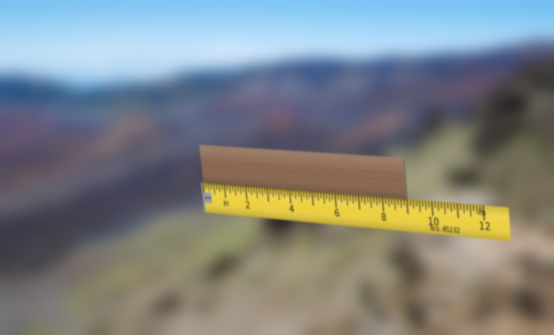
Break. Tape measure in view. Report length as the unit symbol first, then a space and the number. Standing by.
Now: in 9
